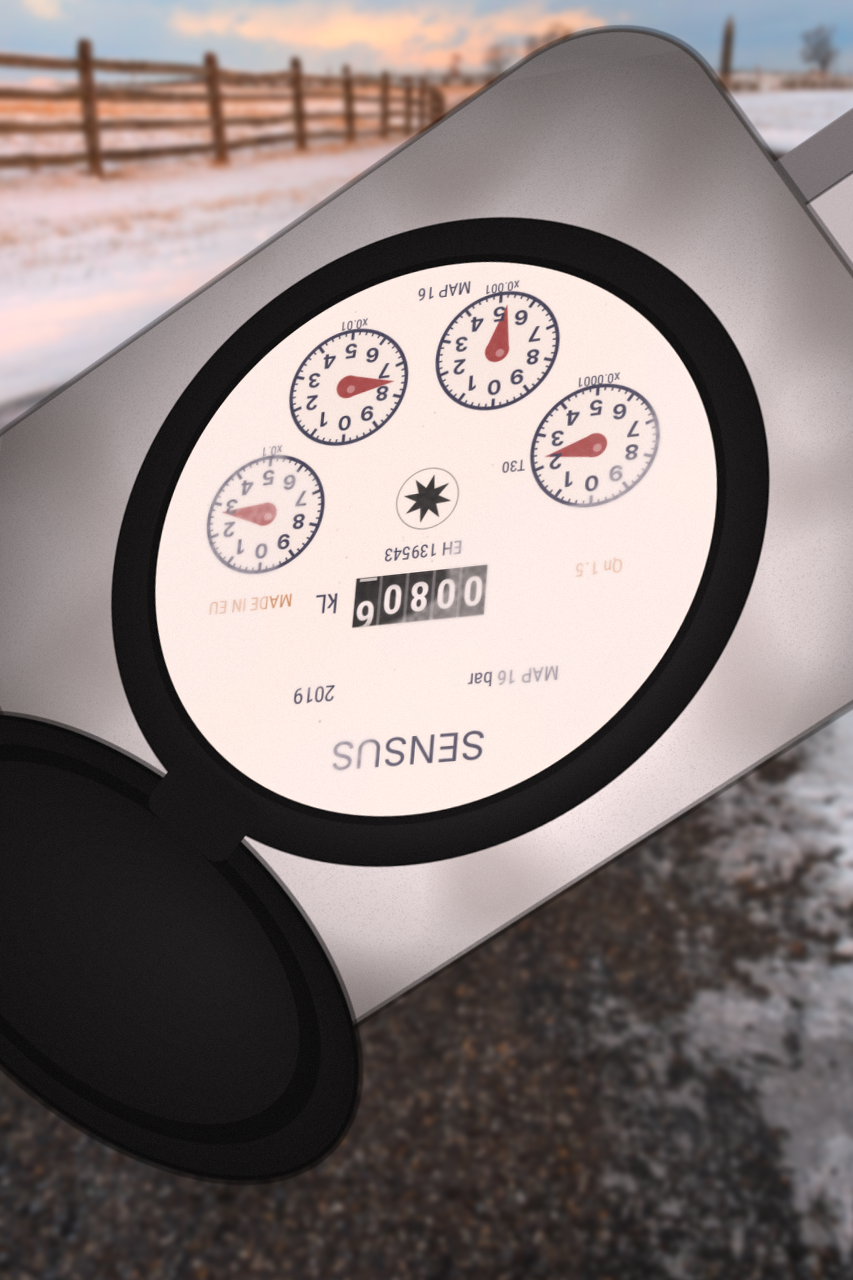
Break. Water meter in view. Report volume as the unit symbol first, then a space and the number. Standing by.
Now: kL 806.2752
